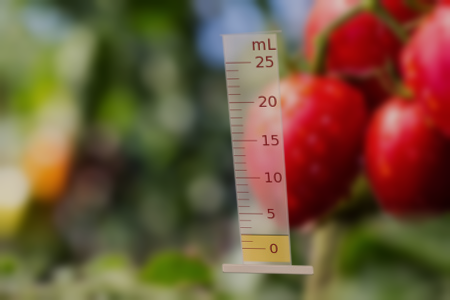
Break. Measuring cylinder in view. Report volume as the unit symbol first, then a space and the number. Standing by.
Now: mL 2
